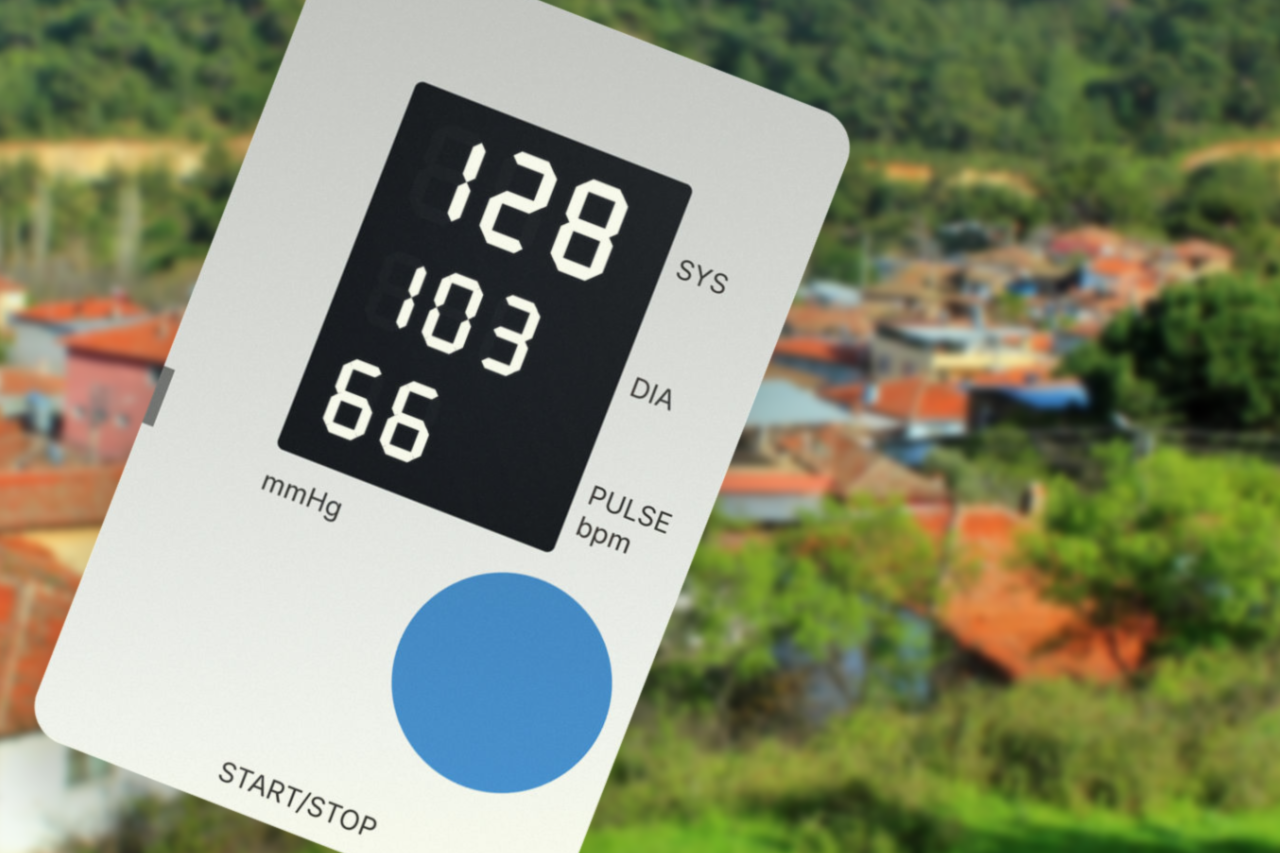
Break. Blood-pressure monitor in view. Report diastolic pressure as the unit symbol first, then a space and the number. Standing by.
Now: mmHg 103
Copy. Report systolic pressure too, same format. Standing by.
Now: mmHg 128
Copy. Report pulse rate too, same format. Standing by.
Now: bpm 66
